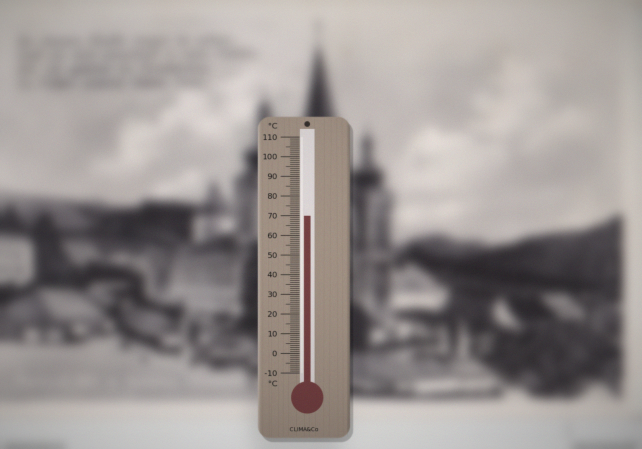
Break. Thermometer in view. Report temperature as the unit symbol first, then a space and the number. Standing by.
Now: °C 70
